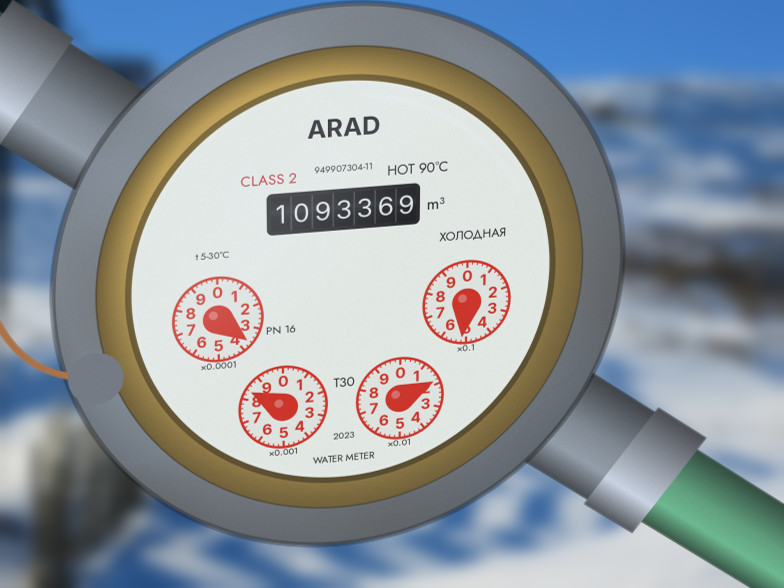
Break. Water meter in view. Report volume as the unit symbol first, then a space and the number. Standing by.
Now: m³ 1093369.5183
